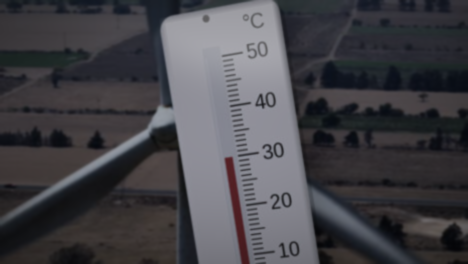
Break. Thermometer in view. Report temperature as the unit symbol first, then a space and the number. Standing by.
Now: °C 30
